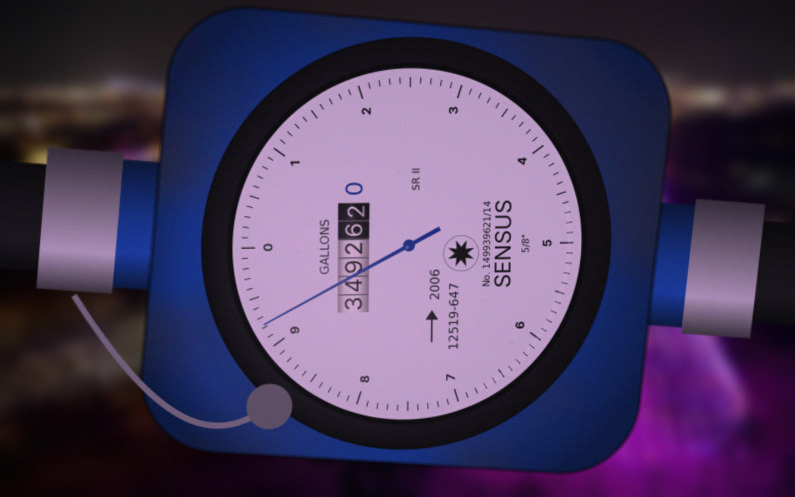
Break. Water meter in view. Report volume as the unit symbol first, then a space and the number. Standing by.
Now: gal 3492619.2
